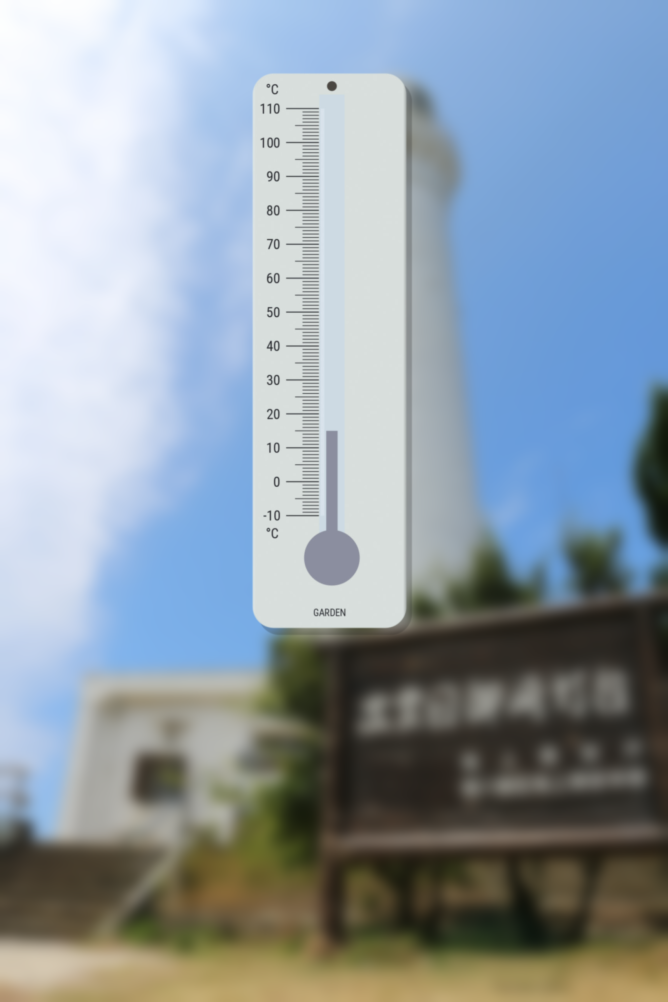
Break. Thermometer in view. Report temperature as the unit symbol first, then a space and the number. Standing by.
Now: °C 15
